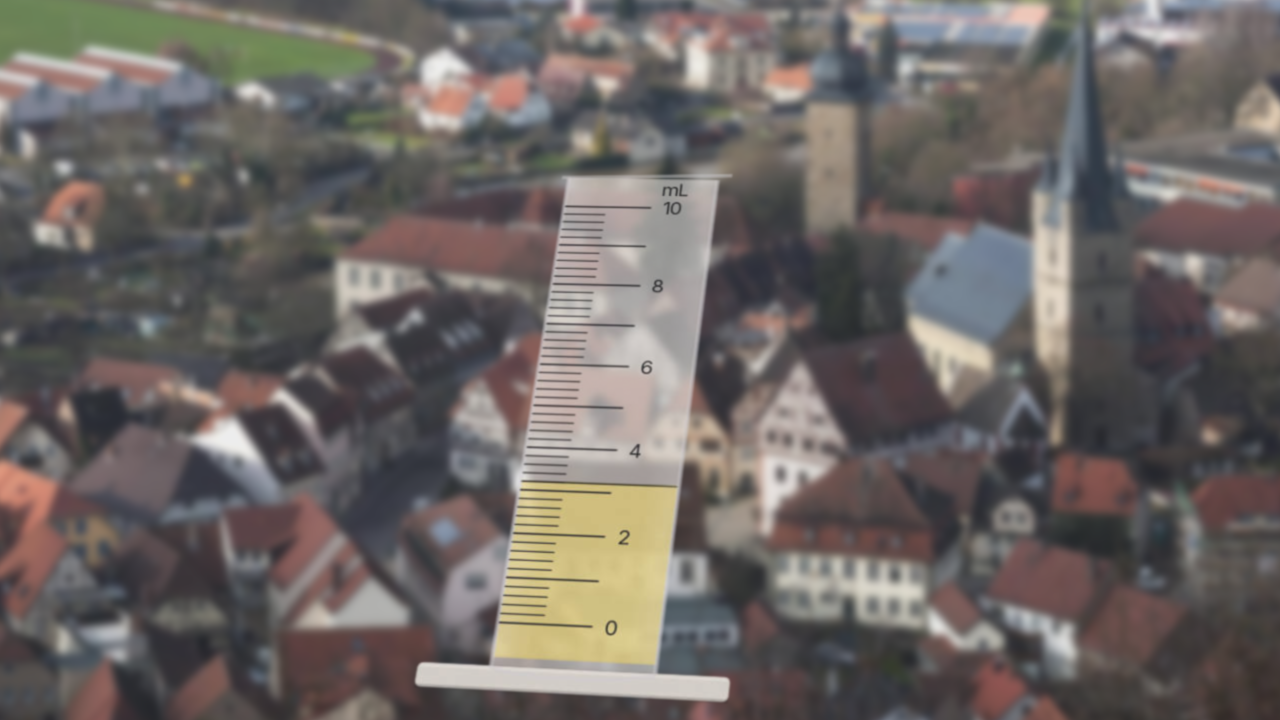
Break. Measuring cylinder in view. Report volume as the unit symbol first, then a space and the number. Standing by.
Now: mL 3.2
